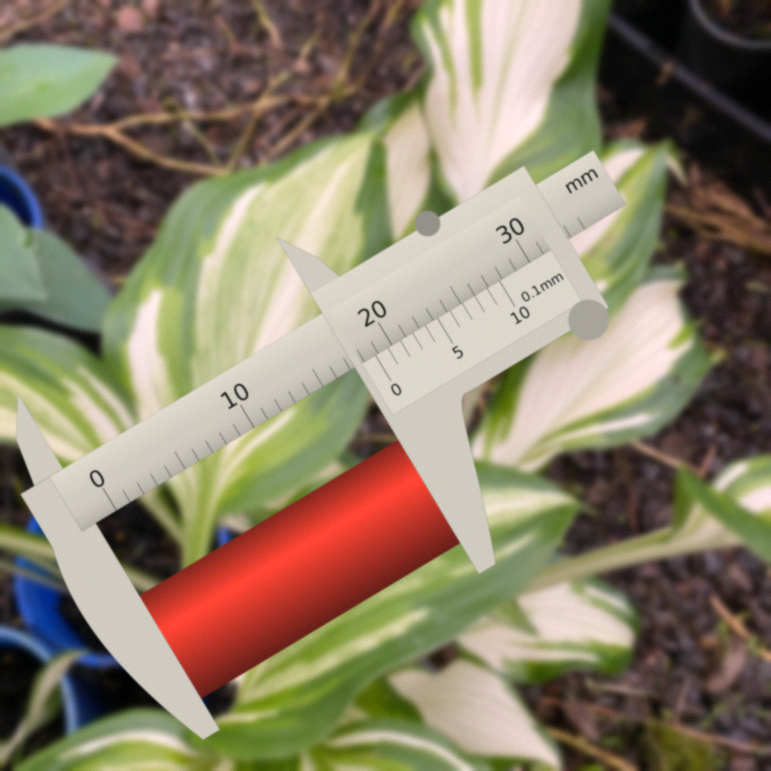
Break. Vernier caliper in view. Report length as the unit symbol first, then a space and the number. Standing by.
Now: mm 18.8
